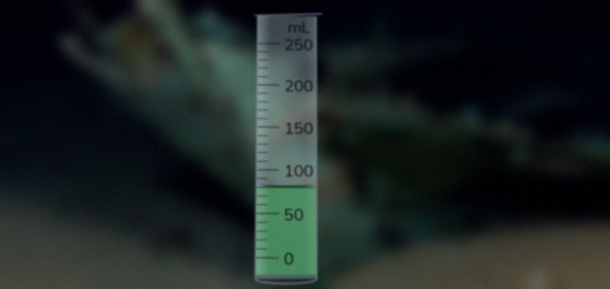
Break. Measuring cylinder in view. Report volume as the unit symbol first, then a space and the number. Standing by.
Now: mL 80
